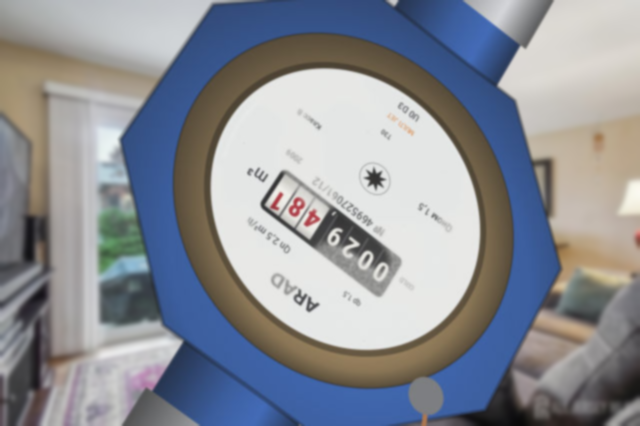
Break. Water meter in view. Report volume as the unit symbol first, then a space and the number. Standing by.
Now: m³ 29.481
